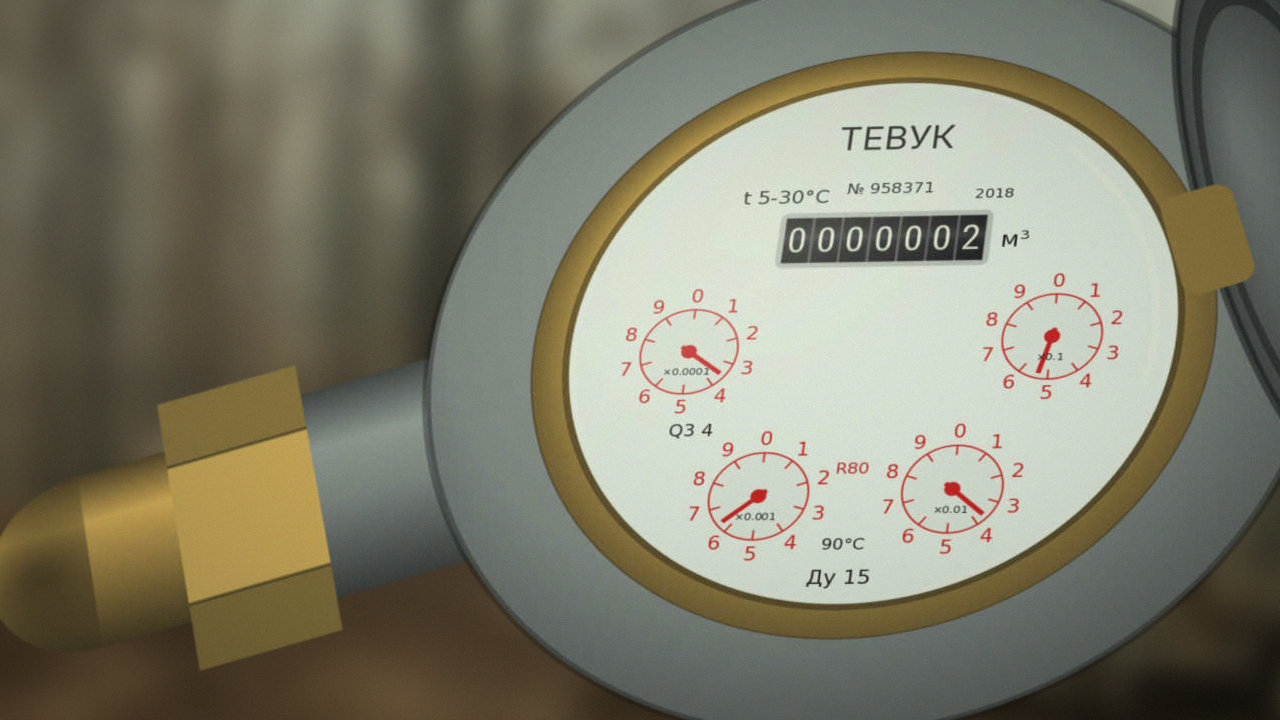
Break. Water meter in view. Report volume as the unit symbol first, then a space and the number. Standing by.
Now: m³ 2.5363
